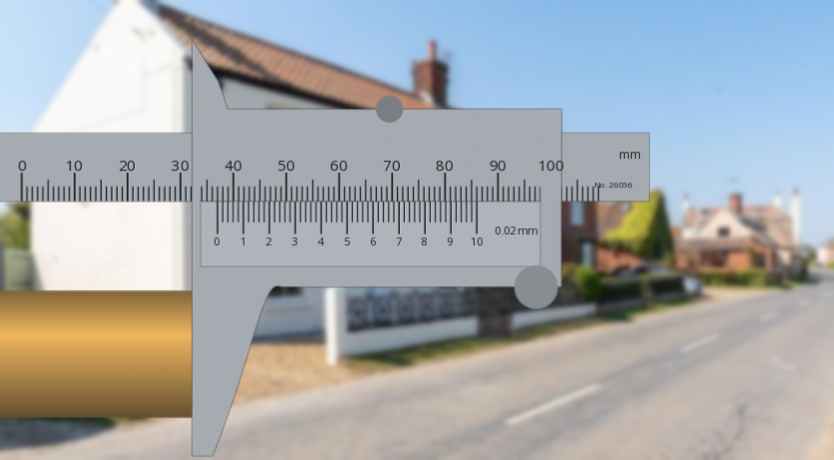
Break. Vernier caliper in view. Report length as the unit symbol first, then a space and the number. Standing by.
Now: mm 37.0
